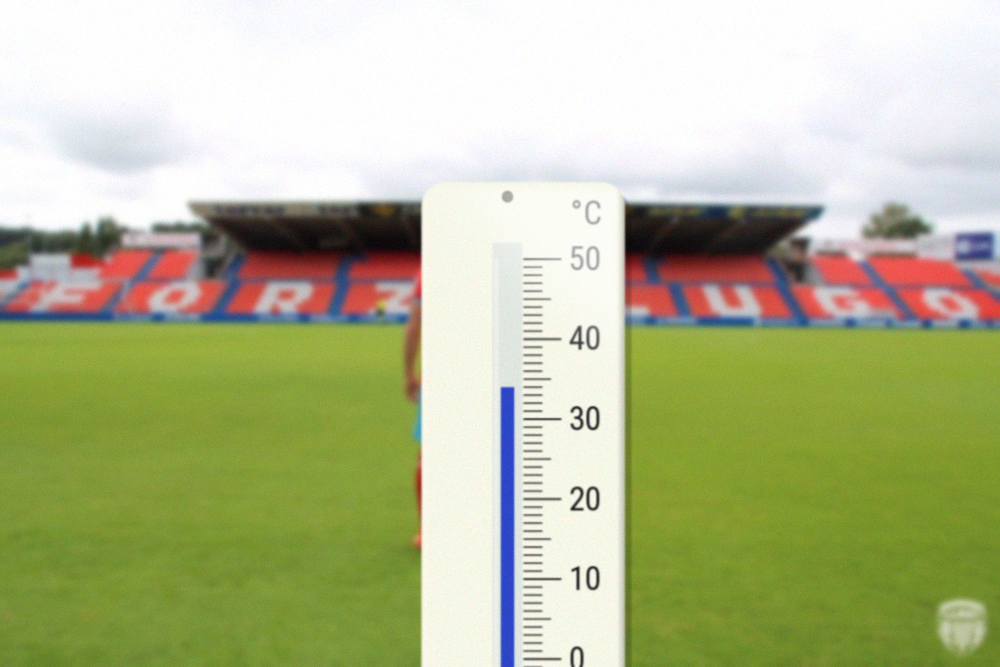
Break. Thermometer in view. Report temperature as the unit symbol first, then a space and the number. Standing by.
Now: °C 34
